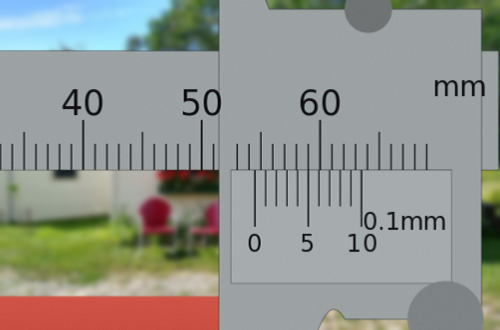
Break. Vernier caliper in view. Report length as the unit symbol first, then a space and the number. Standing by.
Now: mm 54.5
